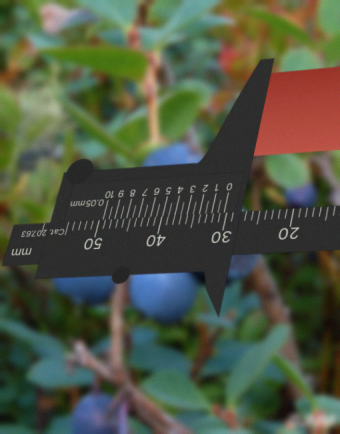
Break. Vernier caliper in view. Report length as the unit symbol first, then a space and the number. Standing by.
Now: mm 30.4
